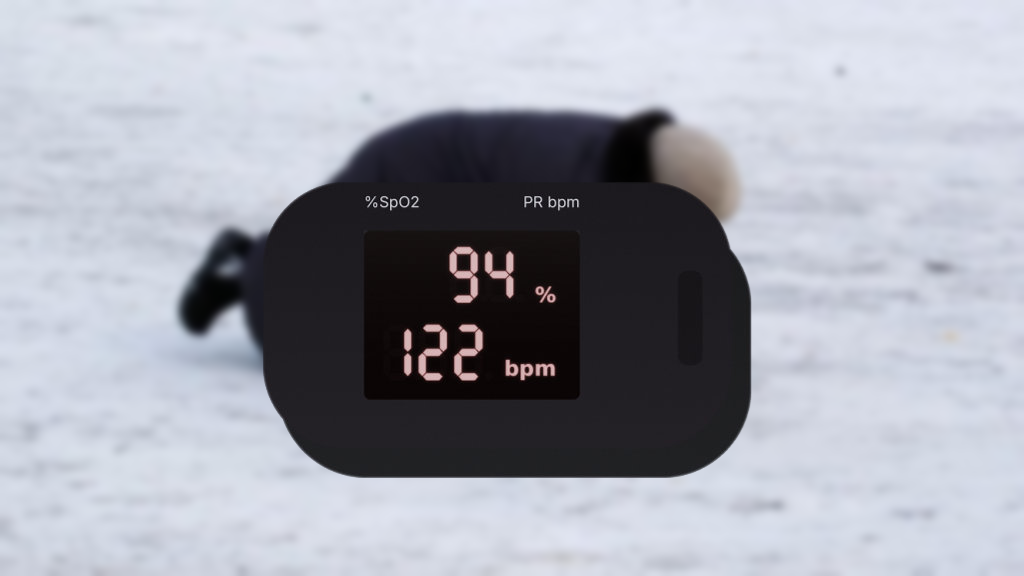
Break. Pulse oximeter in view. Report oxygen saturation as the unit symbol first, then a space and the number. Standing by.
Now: % 94
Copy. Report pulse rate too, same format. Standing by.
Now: bpm 122
